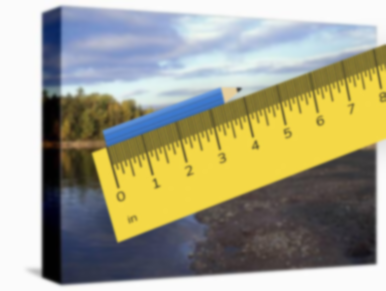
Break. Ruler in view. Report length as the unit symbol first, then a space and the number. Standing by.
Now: in 4
